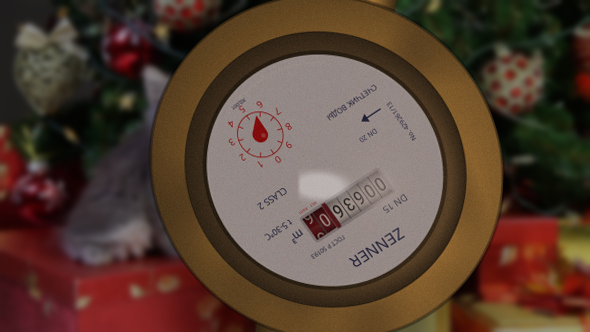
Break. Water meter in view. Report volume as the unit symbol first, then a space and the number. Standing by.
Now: m³ 636.055
